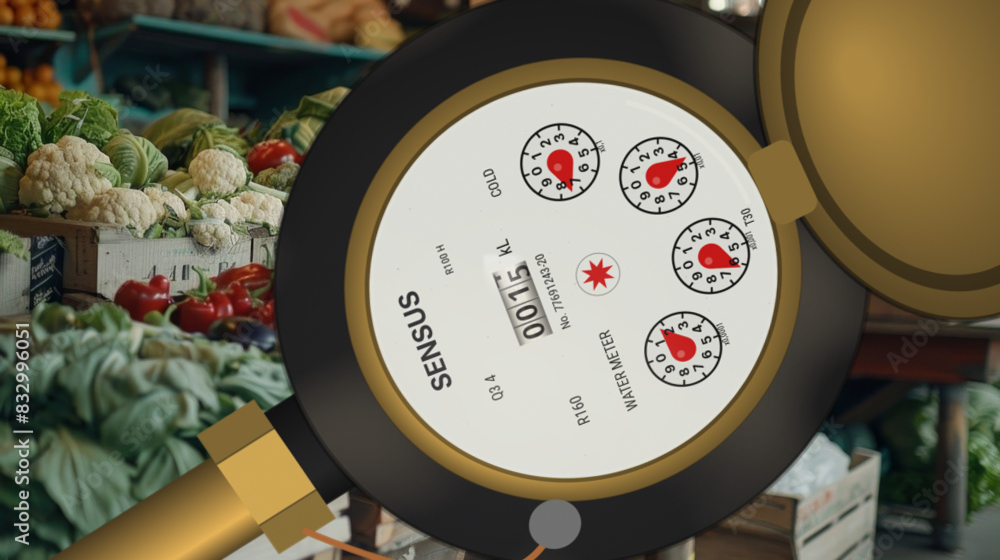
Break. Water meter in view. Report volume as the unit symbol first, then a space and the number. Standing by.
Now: kL 14.7461
